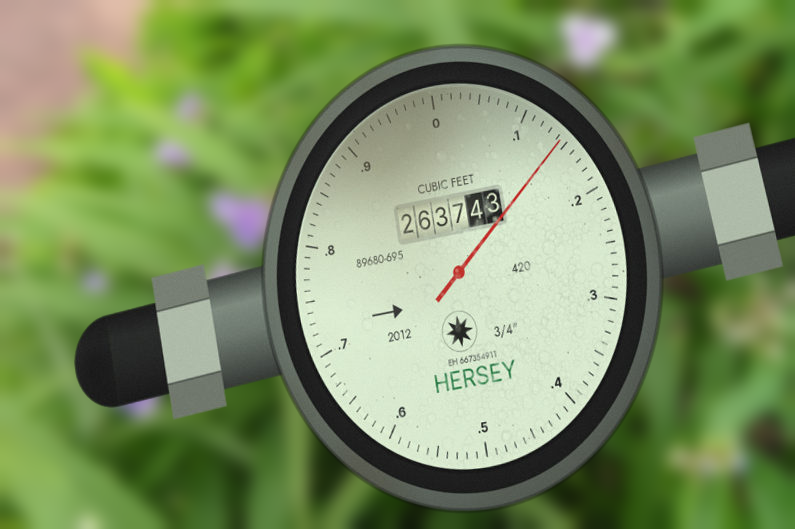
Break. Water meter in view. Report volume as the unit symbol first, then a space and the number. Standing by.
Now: ft³ 263743.14
